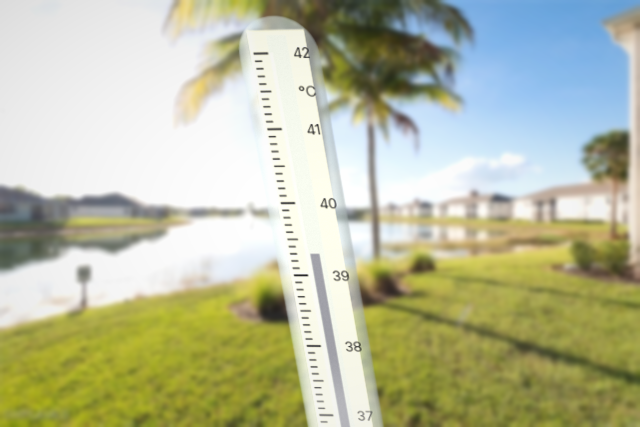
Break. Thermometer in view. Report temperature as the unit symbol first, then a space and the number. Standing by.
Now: °C 39.3
